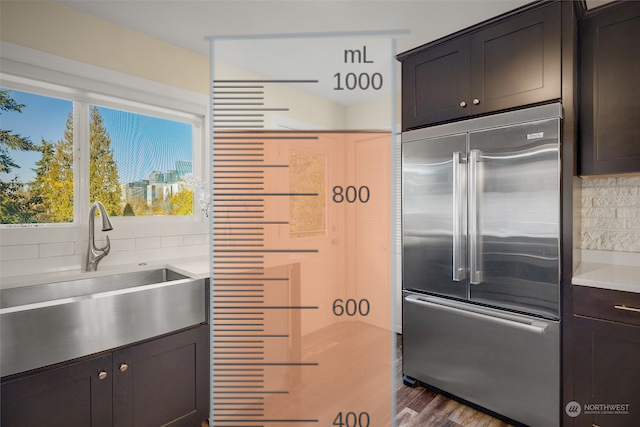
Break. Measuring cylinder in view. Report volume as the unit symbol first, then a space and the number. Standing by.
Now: mL 910
